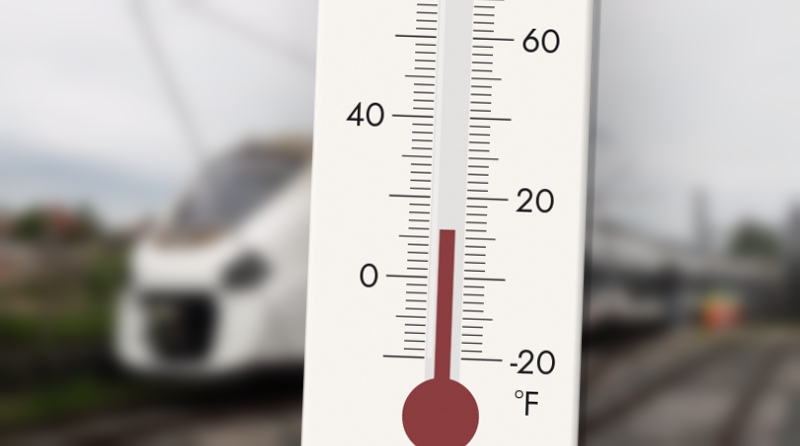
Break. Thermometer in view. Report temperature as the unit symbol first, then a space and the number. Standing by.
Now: °F 12
